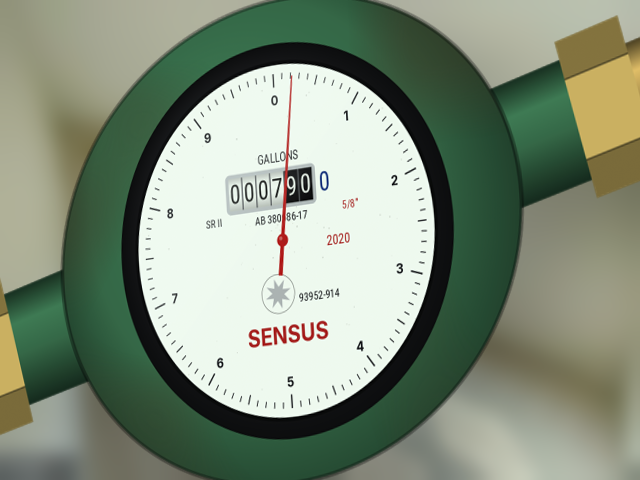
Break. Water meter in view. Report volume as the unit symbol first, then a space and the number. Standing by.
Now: gal 7900.2
